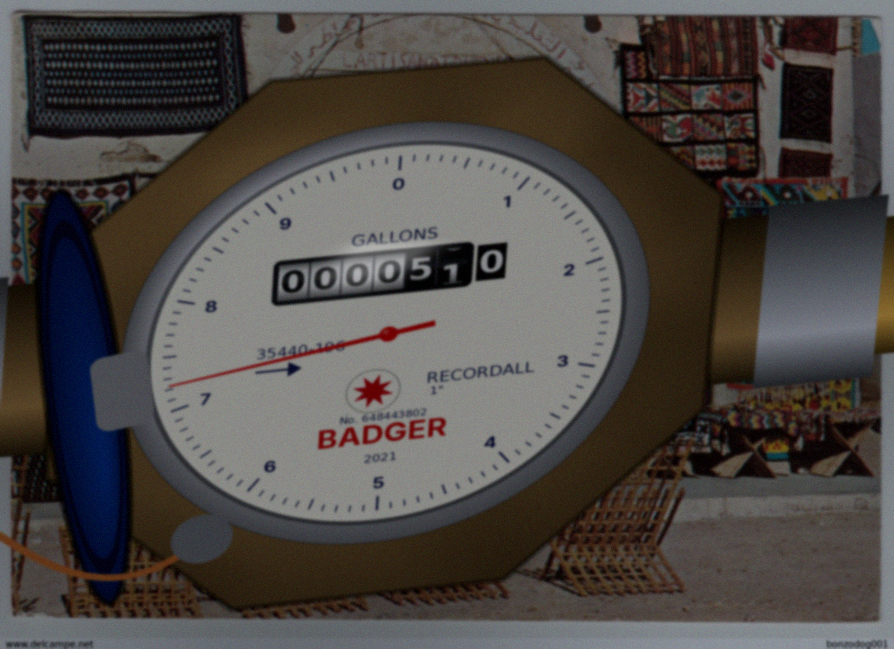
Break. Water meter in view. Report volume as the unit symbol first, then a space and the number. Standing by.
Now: gal 507.2
